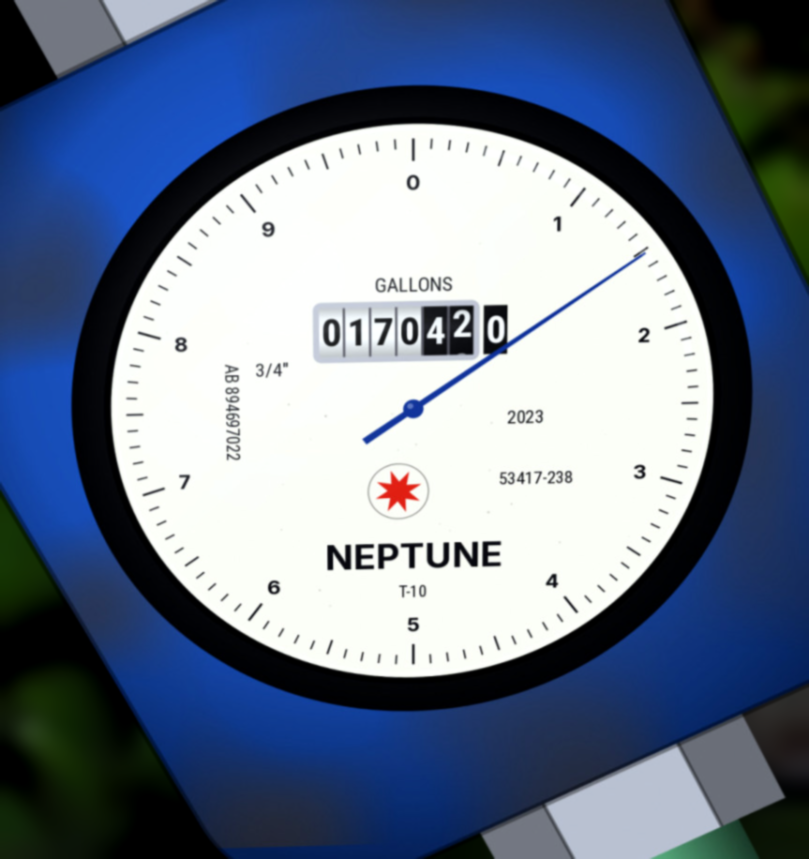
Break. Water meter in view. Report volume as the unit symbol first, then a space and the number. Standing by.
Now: gal 170421.5
